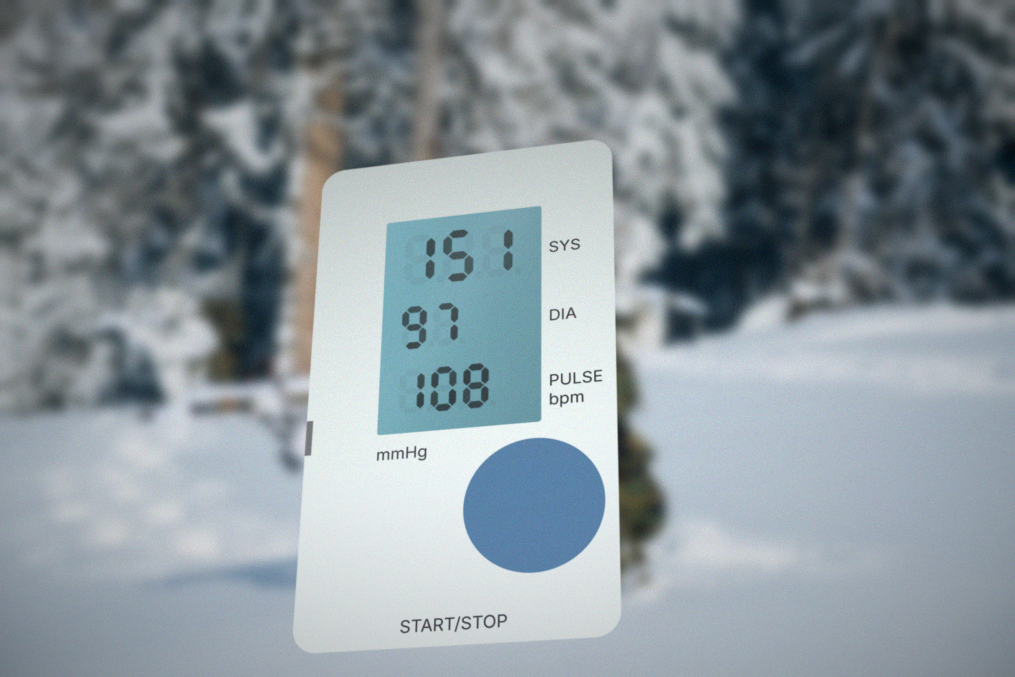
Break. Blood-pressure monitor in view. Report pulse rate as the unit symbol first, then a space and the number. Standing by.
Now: bpm 108
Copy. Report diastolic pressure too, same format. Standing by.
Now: mmHg 97
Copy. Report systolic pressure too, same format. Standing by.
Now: mmHg 151
